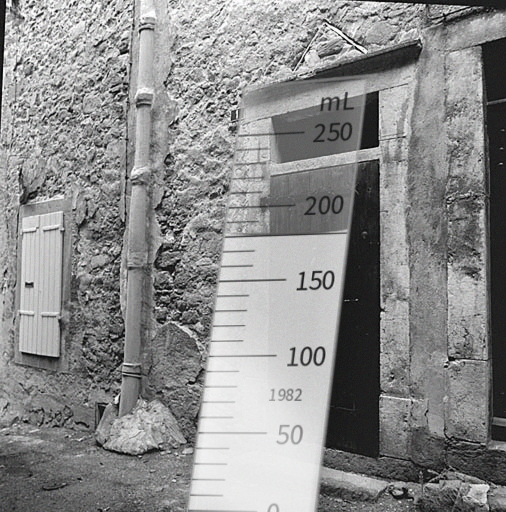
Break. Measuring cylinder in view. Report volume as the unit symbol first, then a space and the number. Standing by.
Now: mL 180
